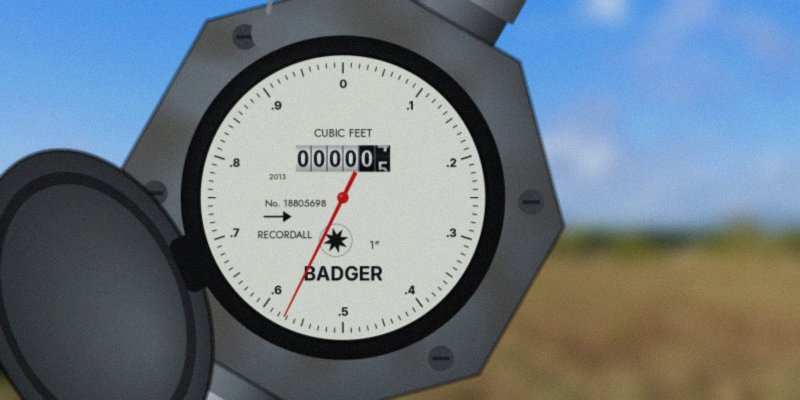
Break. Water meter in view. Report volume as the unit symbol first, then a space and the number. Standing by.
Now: ft³ 4.57
